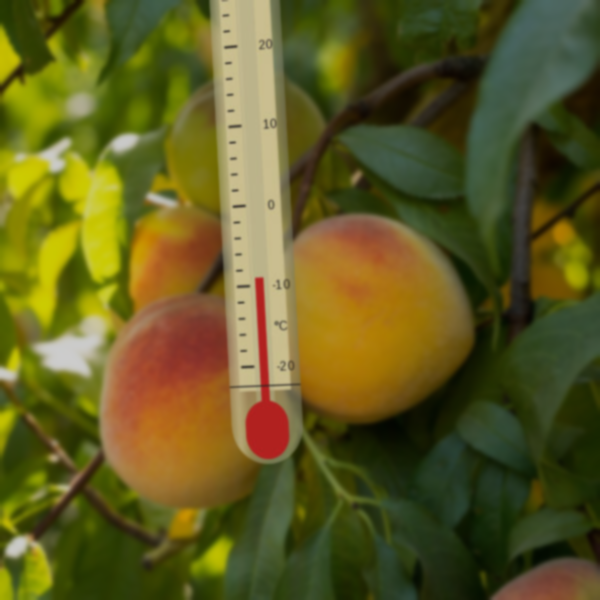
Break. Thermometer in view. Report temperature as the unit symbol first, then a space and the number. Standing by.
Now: °C -9
